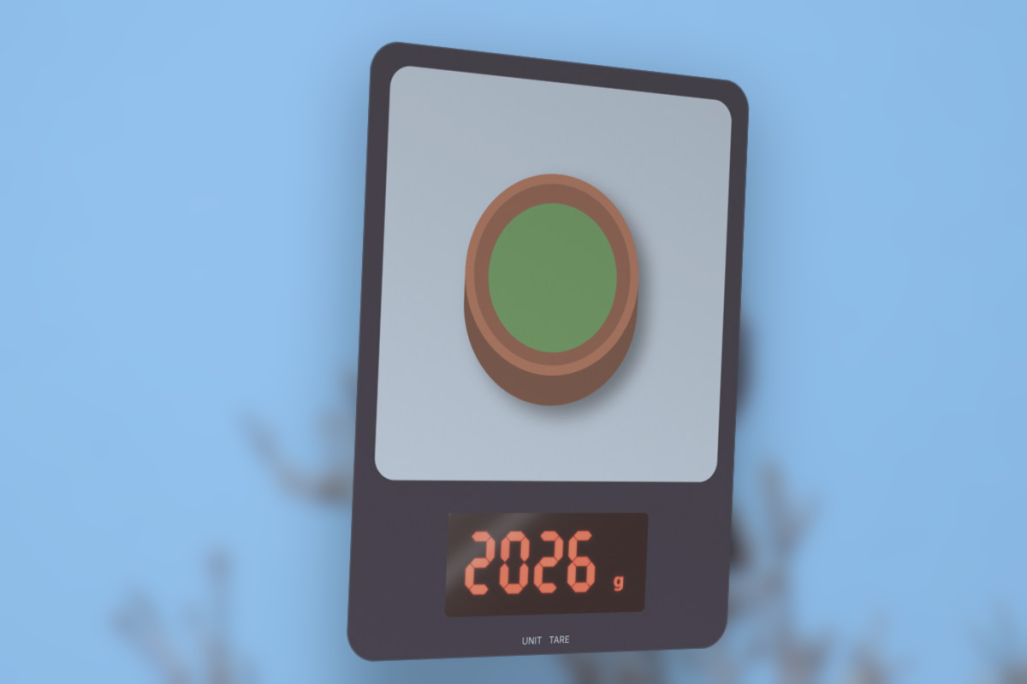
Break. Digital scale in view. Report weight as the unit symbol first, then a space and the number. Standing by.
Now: g 2026
